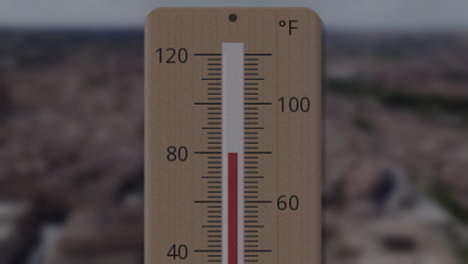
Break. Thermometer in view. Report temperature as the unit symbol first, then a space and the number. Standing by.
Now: °F 80
